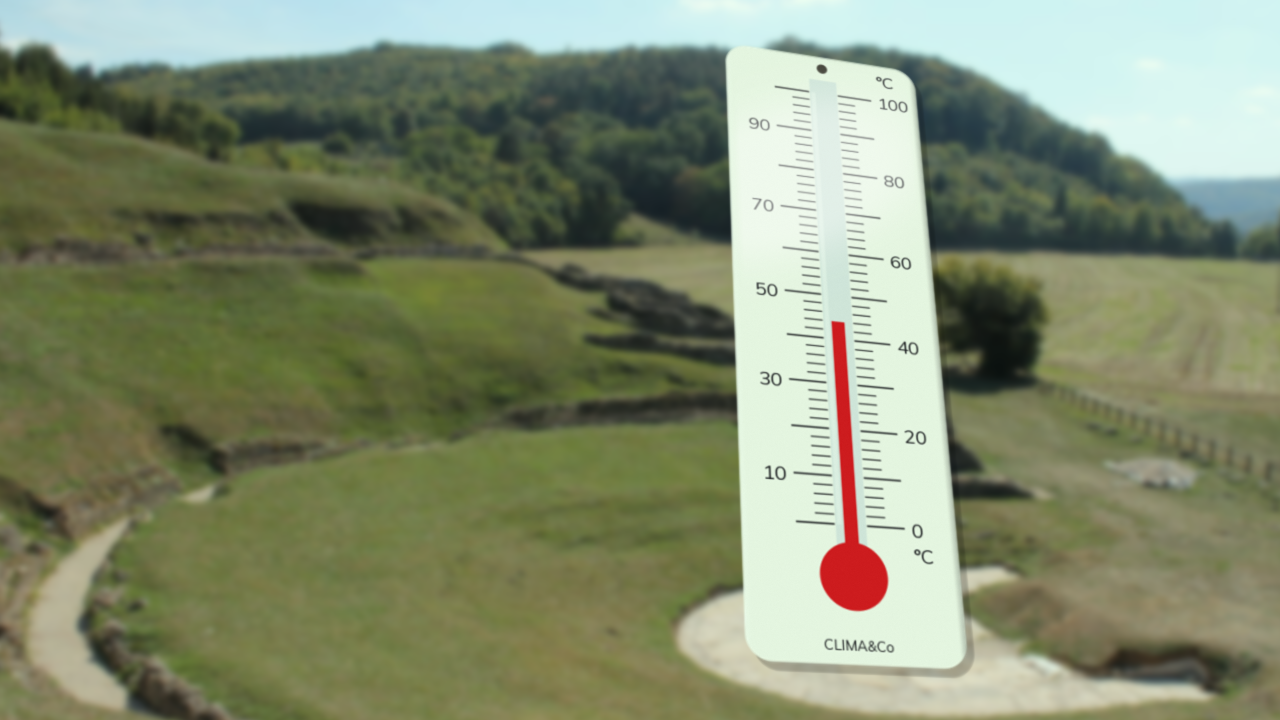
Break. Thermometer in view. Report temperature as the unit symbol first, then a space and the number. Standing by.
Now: °C 44
